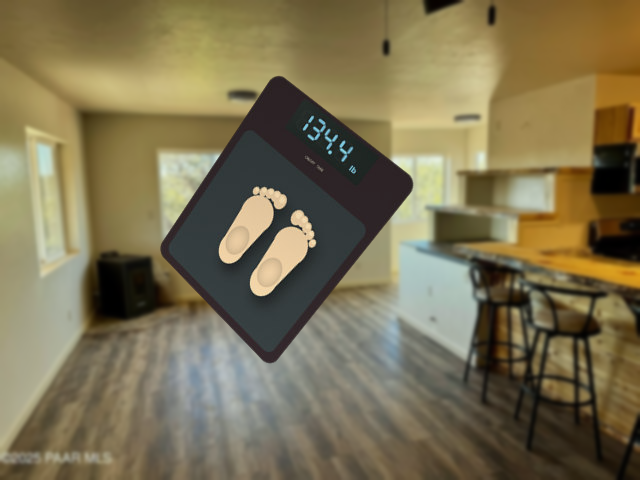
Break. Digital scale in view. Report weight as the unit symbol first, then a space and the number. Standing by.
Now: lb 134.4
